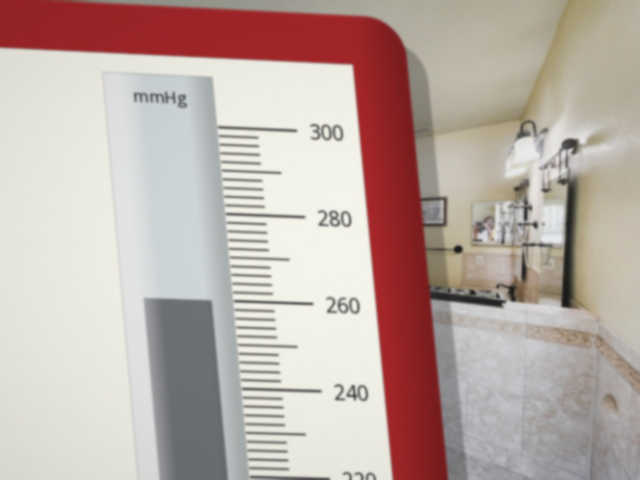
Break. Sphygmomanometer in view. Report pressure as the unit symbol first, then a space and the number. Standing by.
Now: mmHg 260
